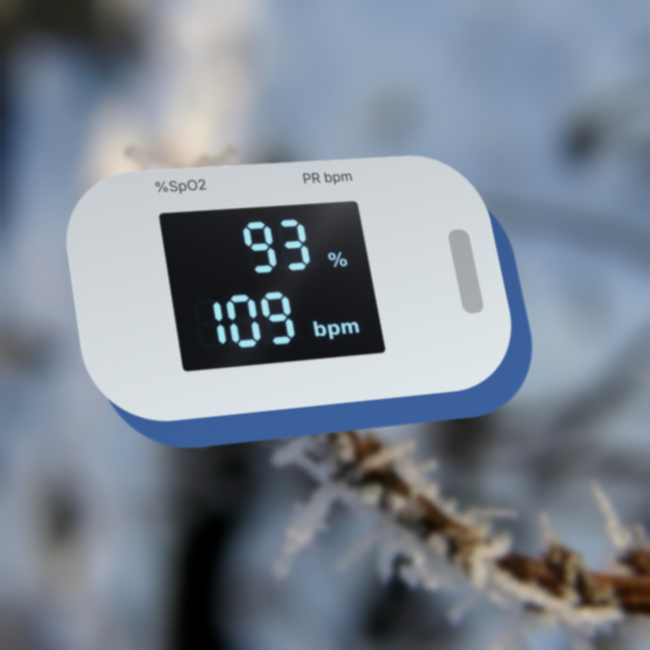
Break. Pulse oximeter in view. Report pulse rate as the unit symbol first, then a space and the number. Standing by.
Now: bpm 109
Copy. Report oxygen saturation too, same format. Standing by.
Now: % 93
